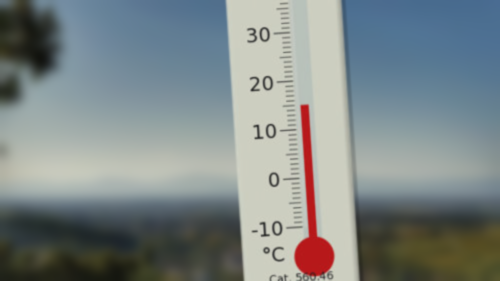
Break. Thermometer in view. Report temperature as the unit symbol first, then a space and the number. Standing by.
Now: °C 15
